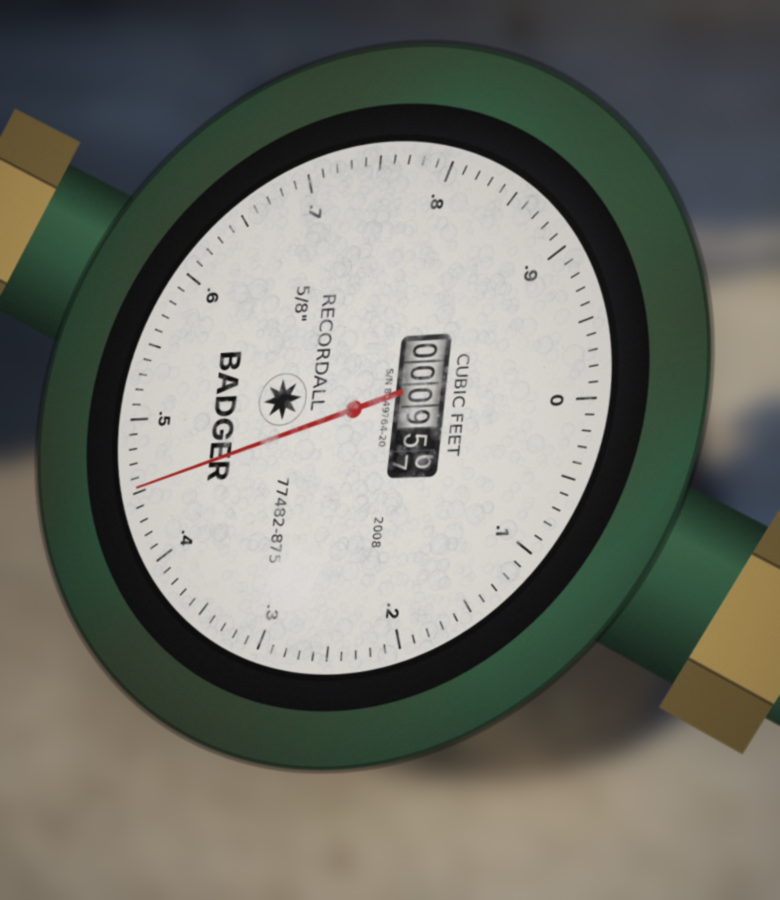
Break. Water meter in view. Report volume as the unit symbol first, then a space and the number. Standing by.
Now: ft³ 956.45
